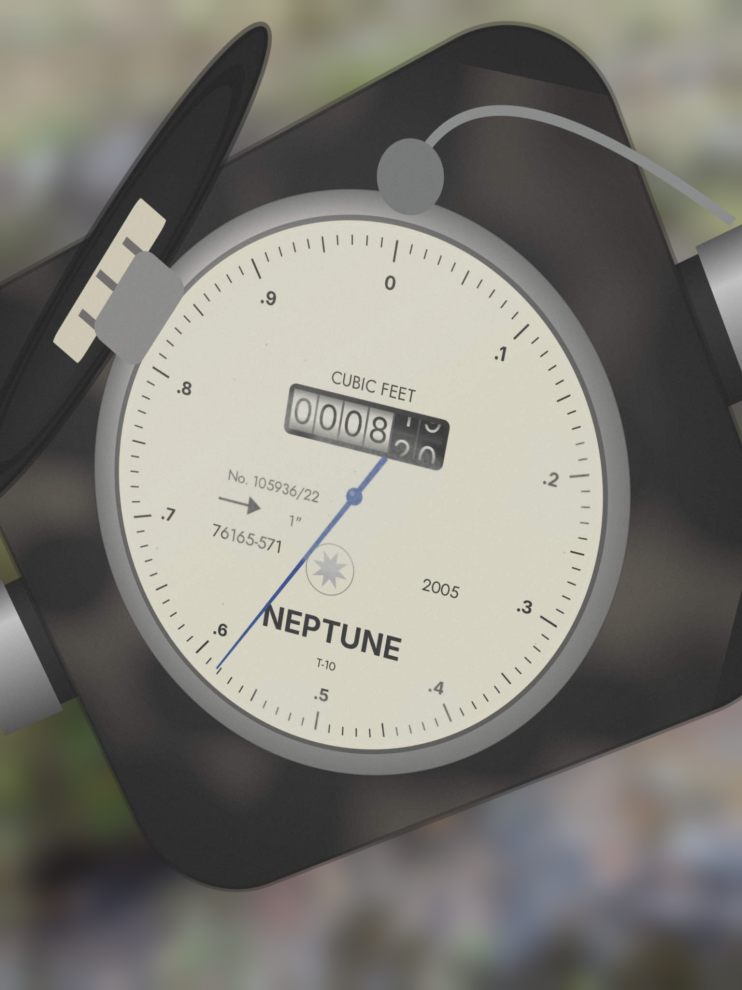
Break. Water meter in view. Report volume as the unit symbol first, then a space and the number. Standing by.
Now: ft³ 819.58
